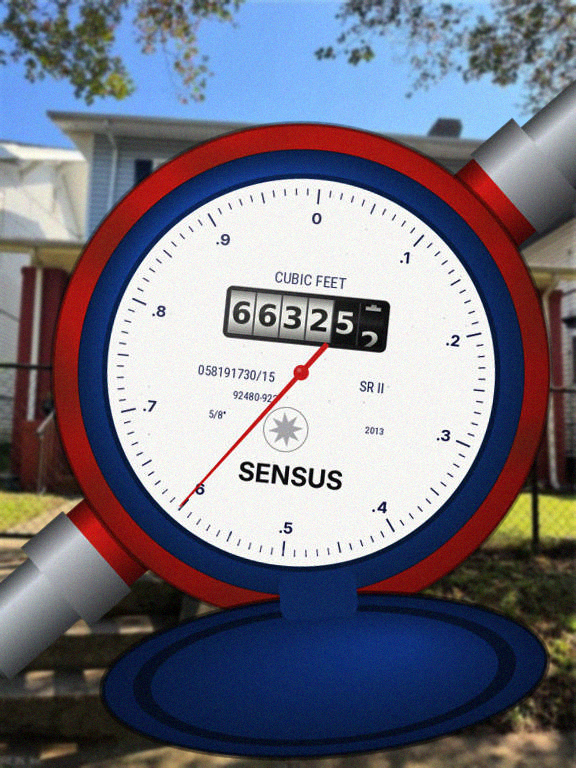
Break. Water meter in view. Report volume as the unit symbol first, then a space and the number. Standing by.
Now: ft³ 663251.60
